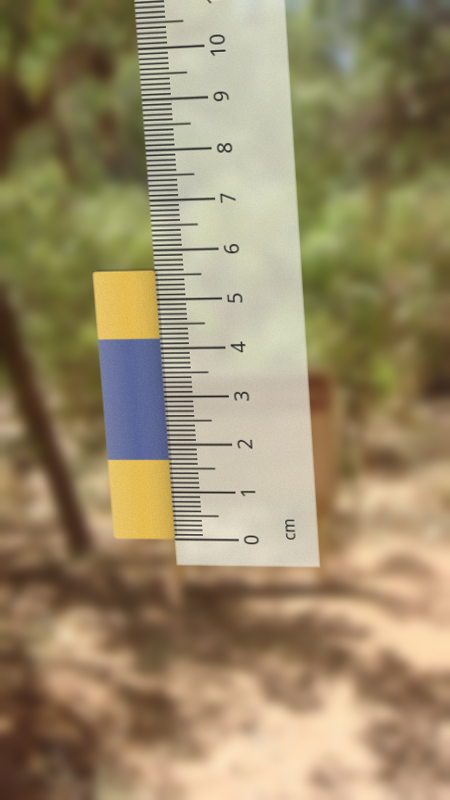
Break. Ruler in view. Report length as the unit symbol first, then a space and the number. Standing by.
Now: cm 5.6
